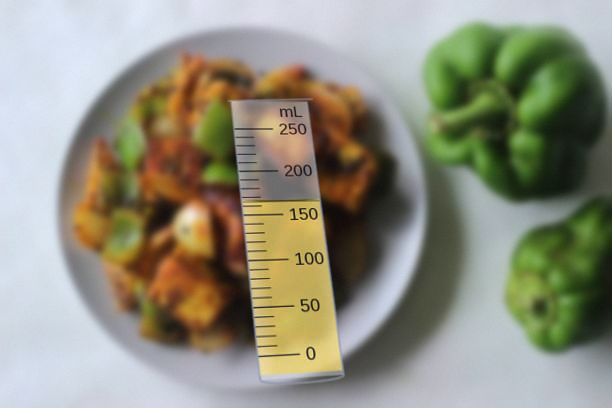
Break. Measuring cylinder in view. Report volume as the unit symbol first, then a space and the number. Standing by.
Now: mL 165
